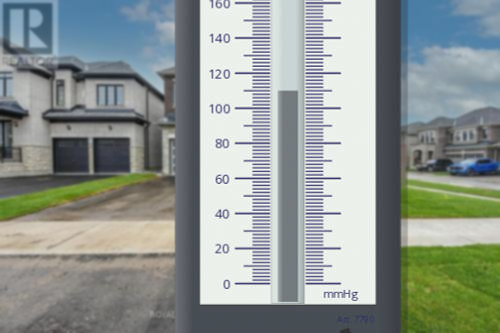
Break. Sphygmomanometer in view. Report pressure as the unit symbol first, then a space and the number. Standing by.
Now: mmHg 110
